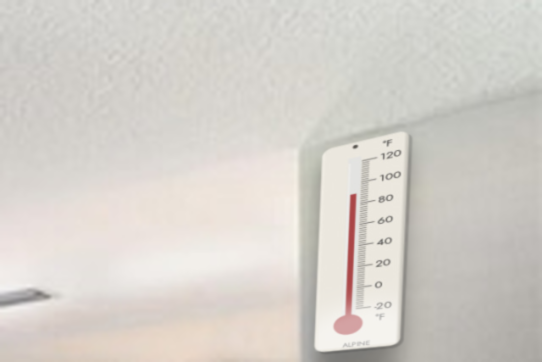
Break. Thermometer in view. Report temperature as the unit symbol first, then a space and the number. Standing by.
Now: °F 90
